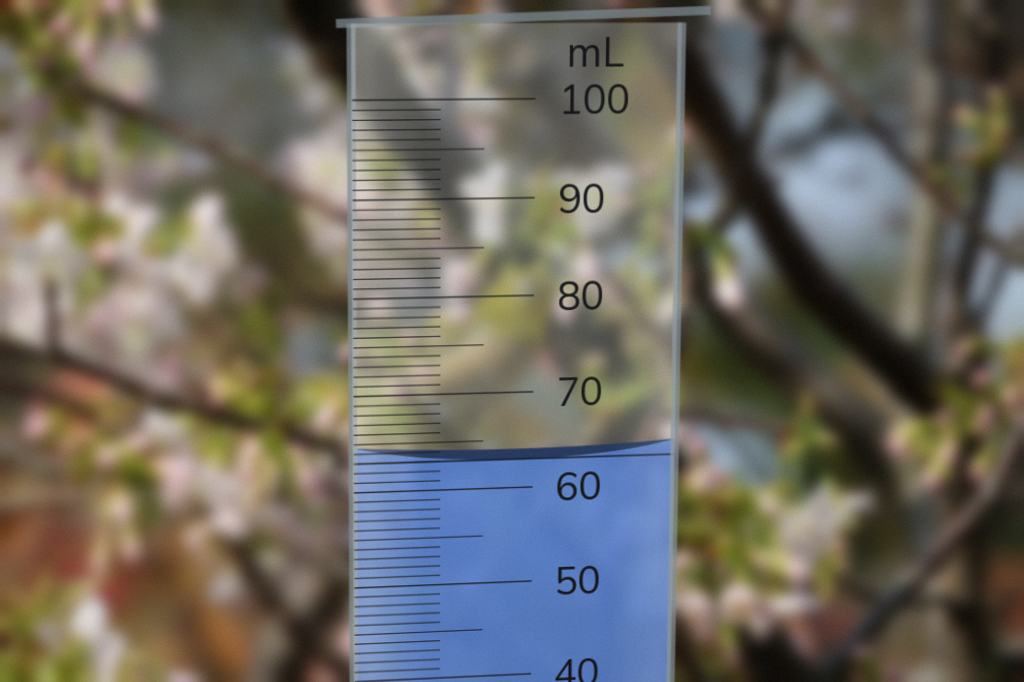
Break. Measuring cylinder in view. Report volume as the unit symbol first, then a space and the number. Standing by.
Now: mL 63
